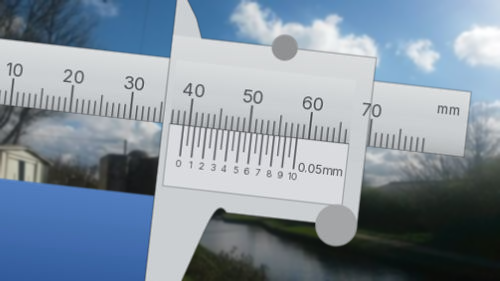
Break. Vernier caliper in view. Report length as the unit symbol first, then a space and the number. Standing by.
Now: mm 39.0
